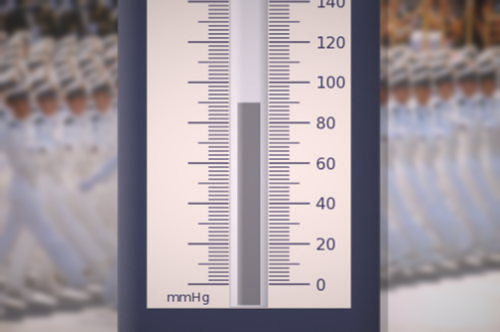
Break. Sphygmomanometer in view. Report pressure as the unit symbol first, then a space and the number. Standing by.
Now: mmHg 90
